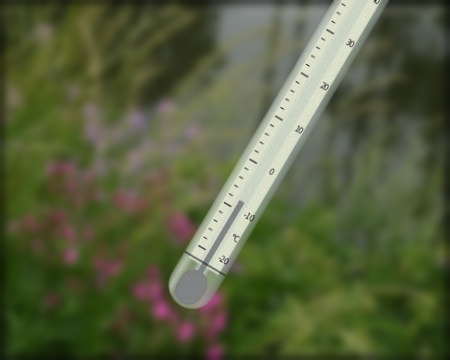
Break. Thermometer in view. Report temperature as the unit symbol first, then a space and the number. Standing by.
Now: °C -8
